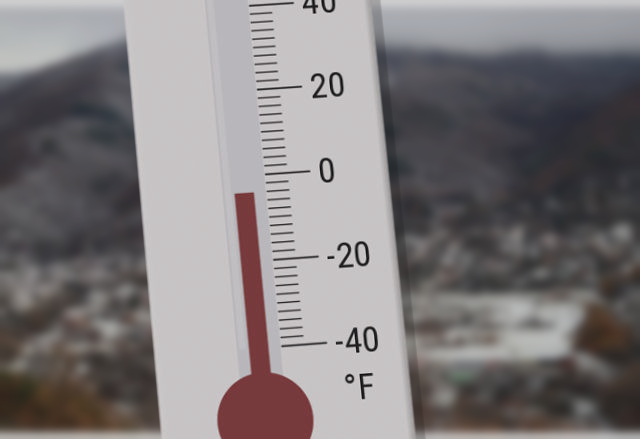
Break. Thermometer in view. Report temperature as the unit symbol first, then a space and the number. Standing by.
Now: °F -4
